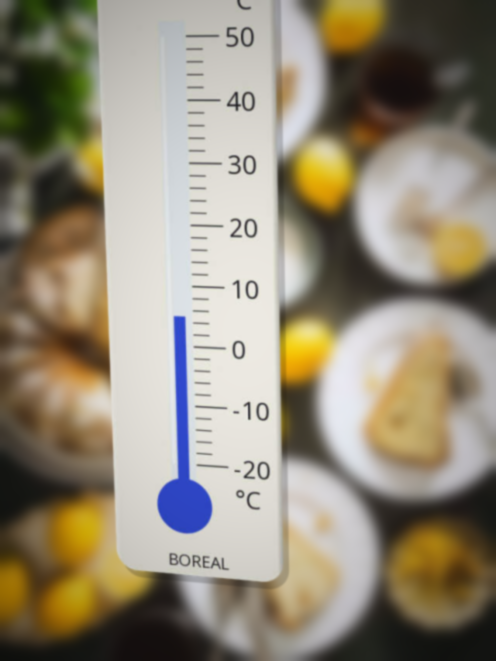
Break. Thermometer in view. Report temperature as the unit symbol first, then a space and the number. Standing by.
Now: °C 5
